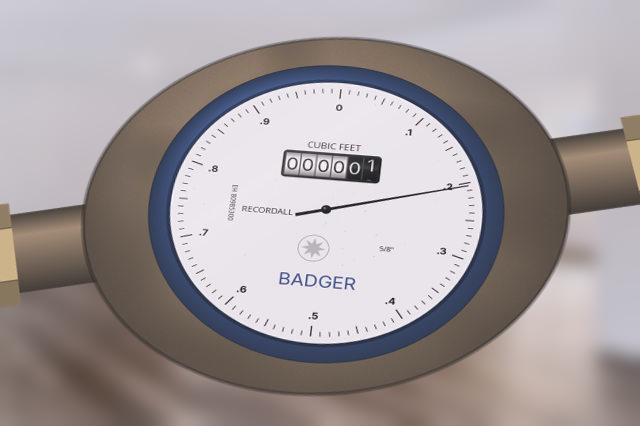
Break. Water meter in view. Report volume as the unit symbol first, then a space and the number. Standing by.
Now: ft³ 1.20
